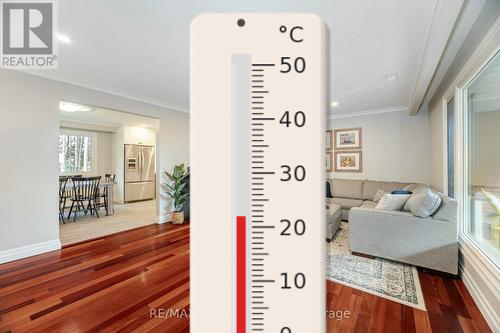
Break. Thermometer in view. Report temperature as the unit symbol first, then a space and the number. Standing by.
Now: °C 22
